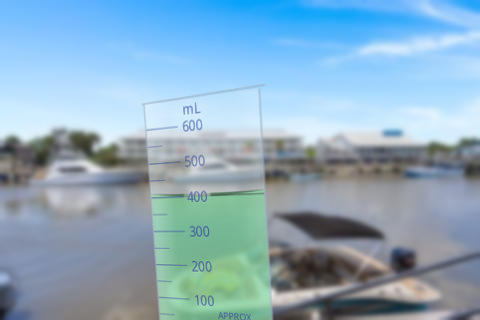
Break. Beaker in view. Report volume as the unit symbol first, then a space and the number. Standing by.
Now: mL 400
